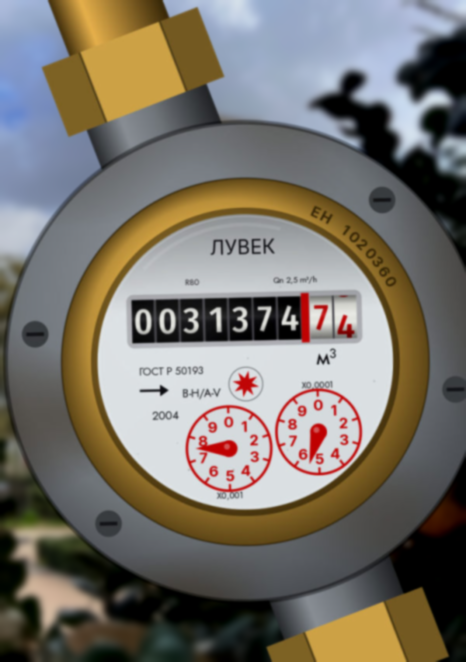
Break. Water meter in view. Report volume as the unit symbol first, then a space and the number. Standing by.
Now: m³ 31374.7375
